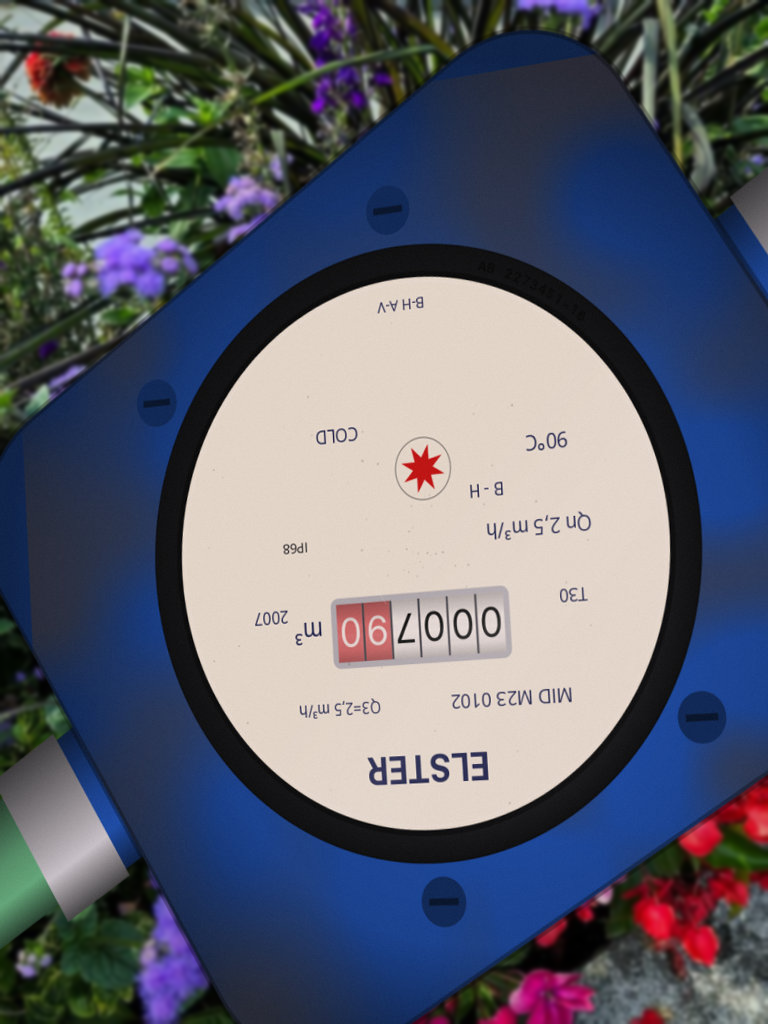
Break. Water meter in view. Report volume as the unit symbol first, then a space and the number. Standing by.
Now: m³ 7.90
